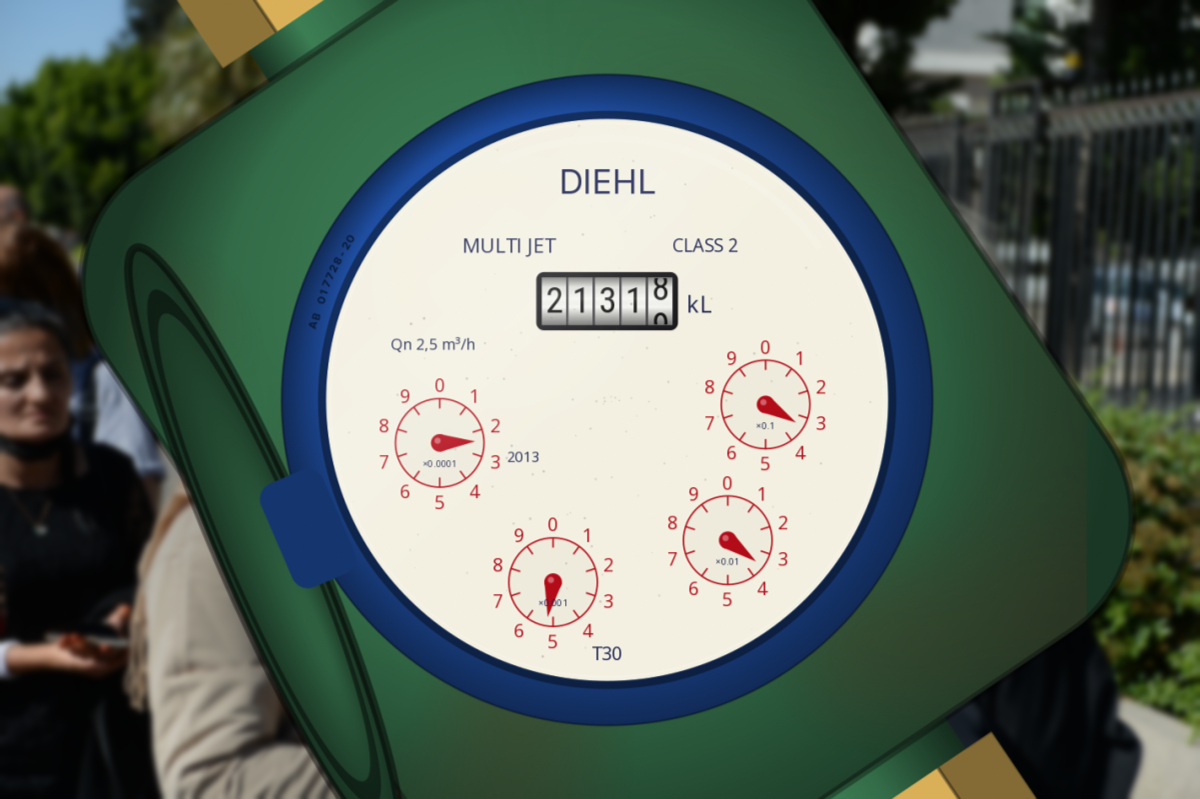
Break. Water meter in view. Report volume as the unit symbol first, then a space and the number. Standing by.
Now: kL 21318.3352
